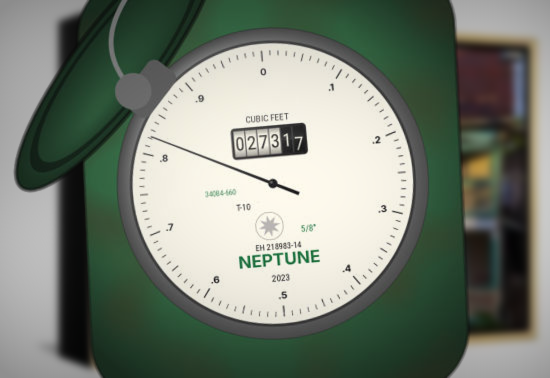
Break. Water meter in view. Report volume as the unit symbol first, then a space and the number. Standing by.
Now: ft³ 27316.82
